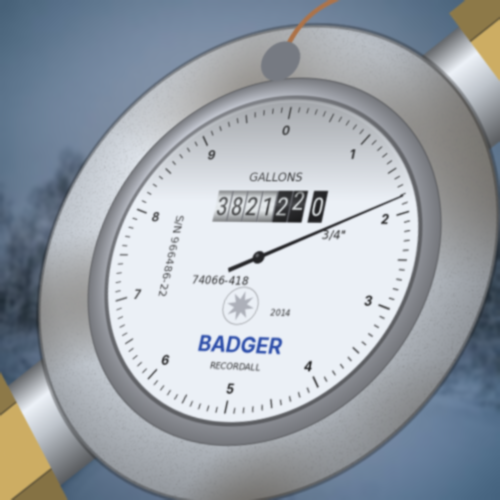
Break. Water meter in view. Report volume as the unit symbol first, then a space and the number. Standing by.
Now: gal 3821221.8
